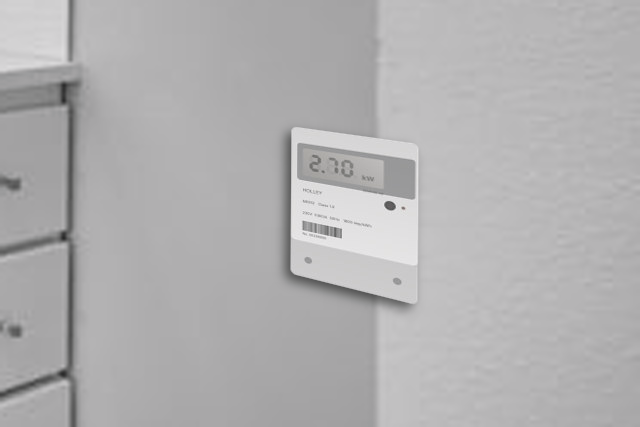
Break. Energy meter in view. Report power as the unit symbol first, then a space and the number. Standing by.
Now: kW 2.70
